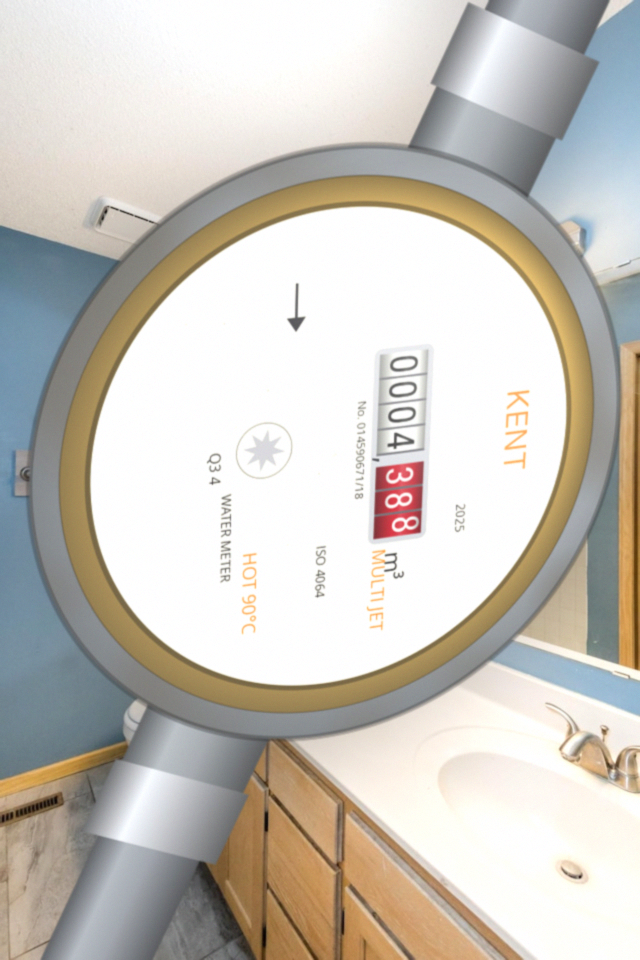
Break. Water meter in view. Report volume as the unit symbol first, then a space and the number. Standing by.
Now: m³ 4.388
